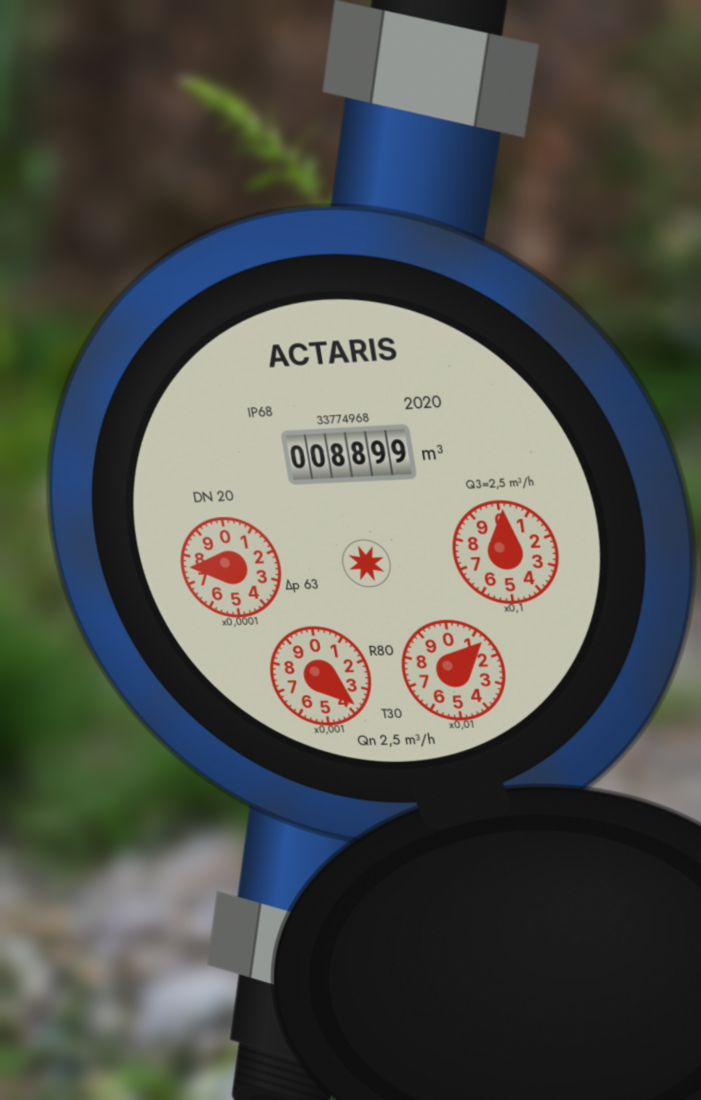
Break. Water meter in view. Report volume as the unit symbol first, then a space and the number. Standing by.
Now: m³ 8899.0137
